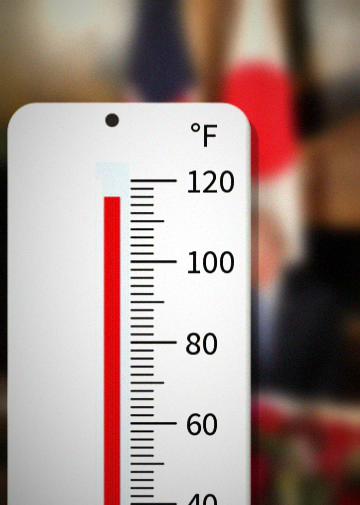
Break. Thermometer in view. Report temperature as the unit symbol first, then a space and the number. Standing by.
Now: °F 116
